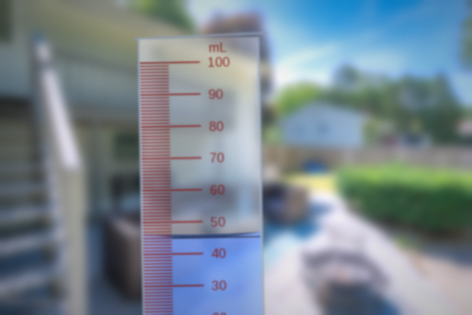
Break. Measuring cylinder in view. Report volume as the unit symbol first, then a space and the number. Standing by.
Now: mL 45
